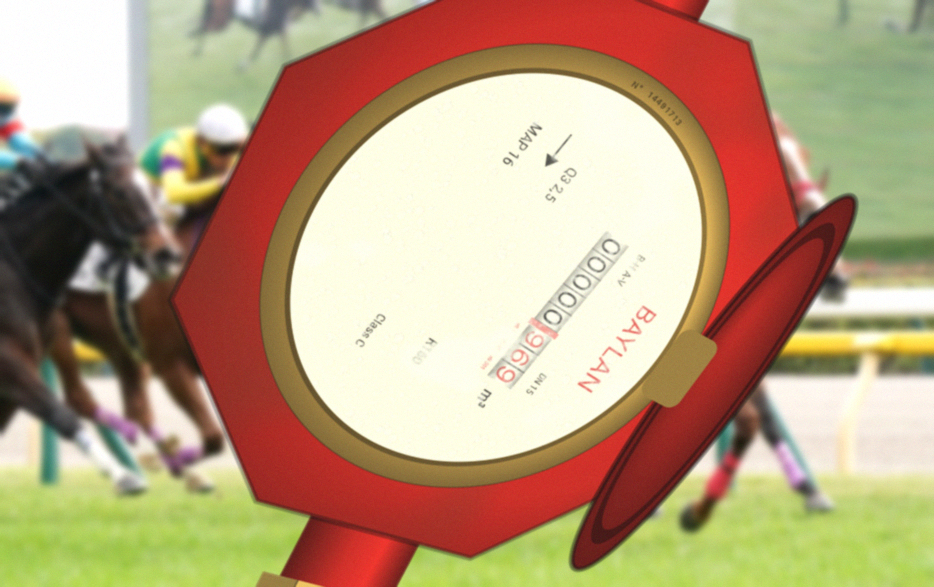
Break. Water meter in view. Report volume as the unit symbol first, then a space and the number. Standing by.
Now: m³ 0.969
